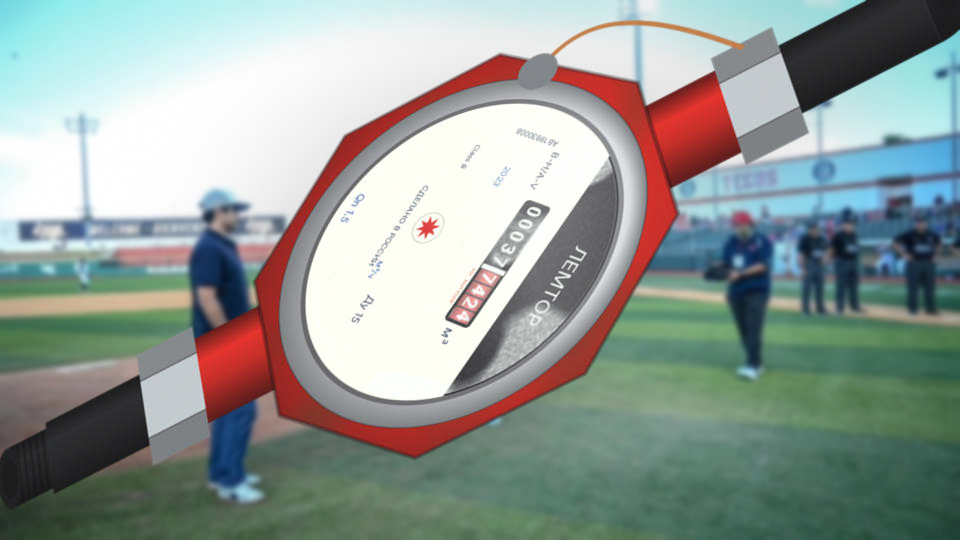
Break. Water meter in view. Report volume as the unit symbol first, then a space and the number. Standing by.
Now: m³ 37.7424
